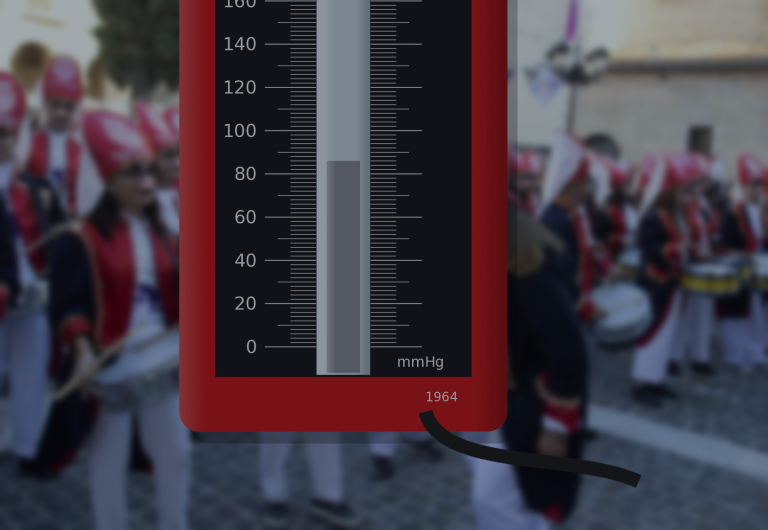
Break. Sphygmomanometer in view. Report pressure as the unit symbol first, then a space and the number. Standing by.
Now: mmHg 86
